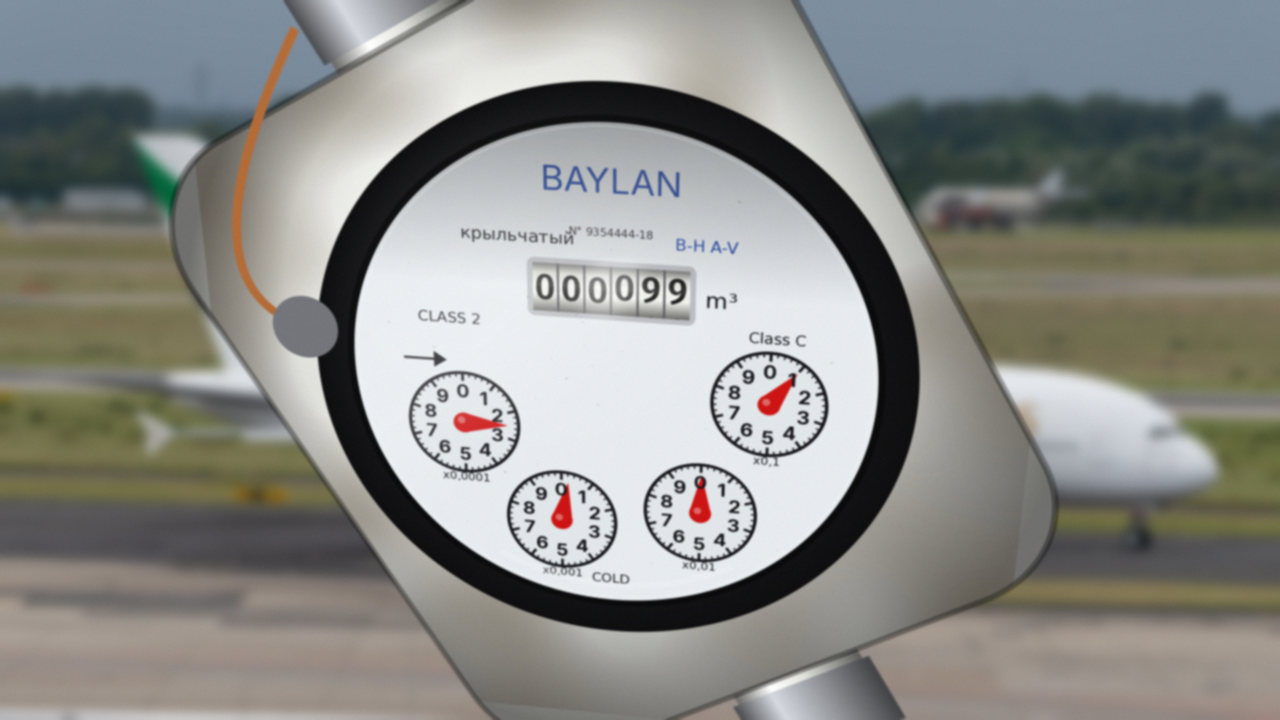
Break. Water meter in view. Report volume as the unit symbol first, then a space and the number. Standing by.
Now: m³ 99.1002
